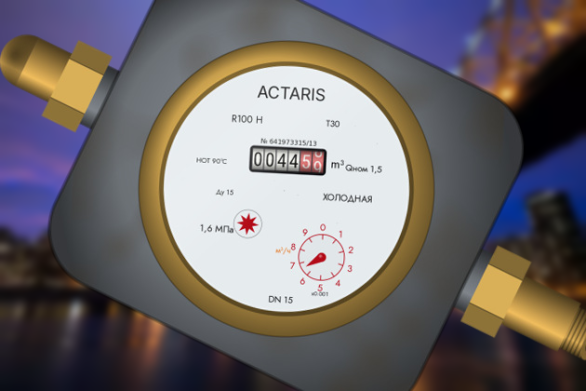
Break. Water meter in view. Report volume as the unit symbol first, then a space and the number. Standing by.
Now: m³ 44.586
